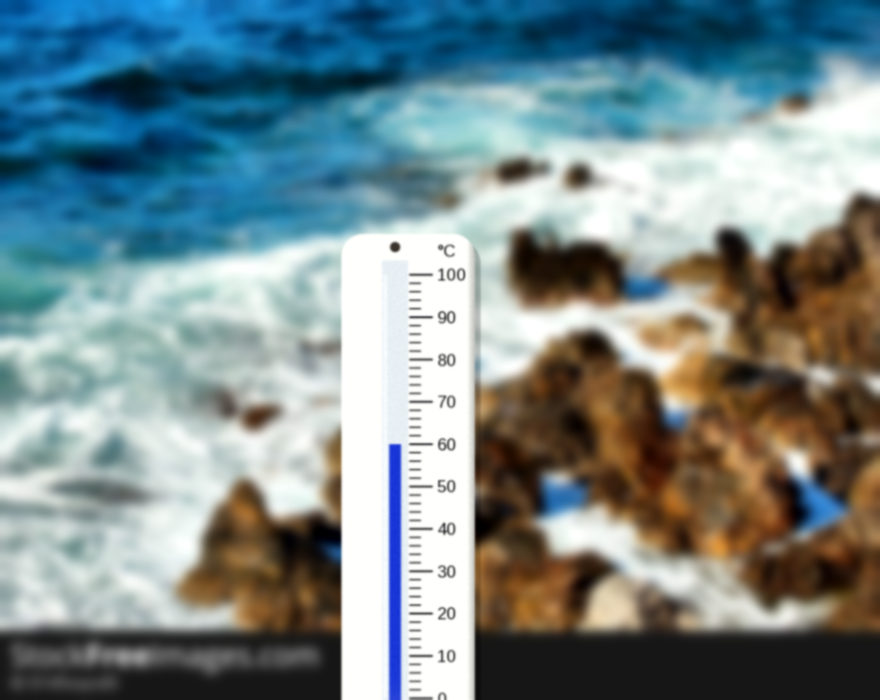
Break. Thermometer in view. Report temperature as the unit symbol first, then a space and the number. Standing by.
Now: °C 60
